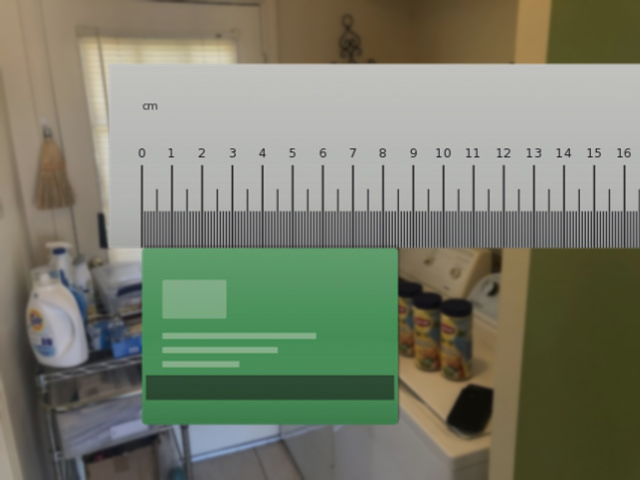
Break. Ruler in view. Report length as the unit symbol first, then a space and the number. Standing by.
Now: cm 8.5
